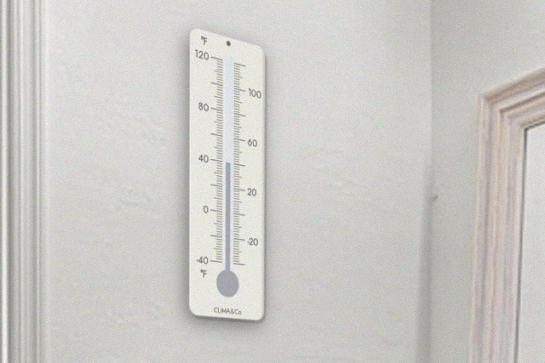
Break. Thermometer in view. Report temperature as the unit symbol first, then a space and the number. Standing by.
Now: °F 40
